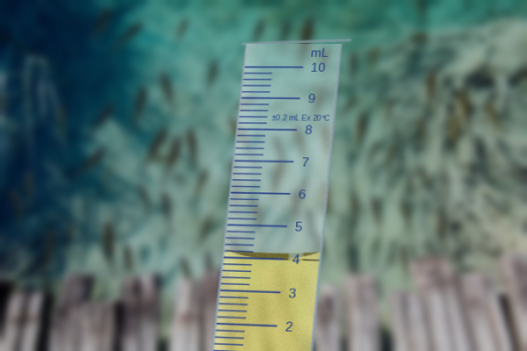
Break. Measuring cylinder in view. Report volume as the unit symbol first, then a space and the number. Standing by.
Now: mL 4
